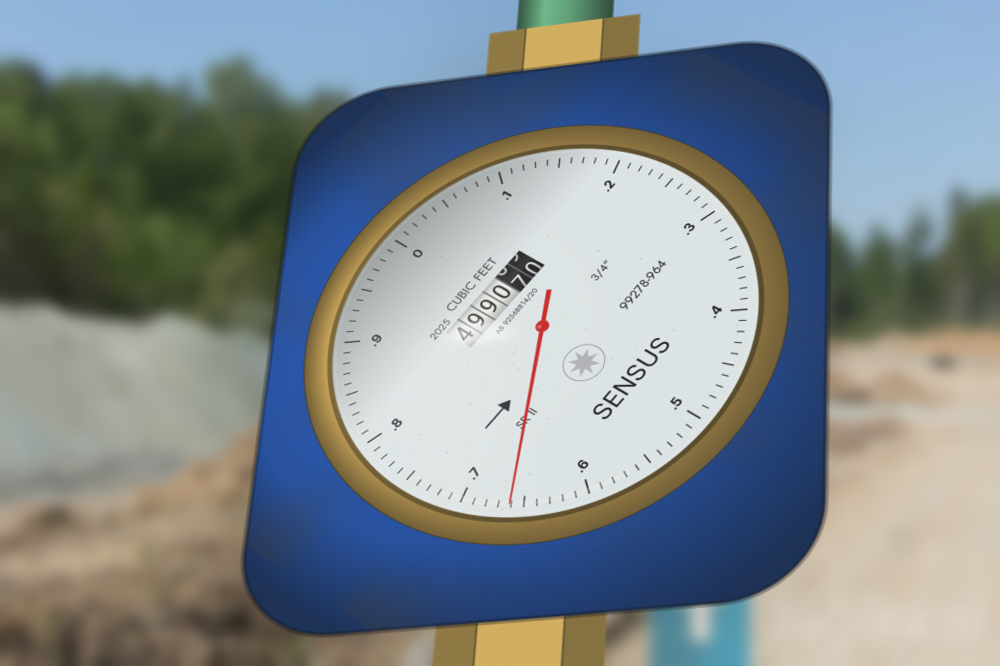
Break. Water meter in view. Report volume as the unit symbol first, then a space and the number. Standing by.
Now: ft³ 499069.66
